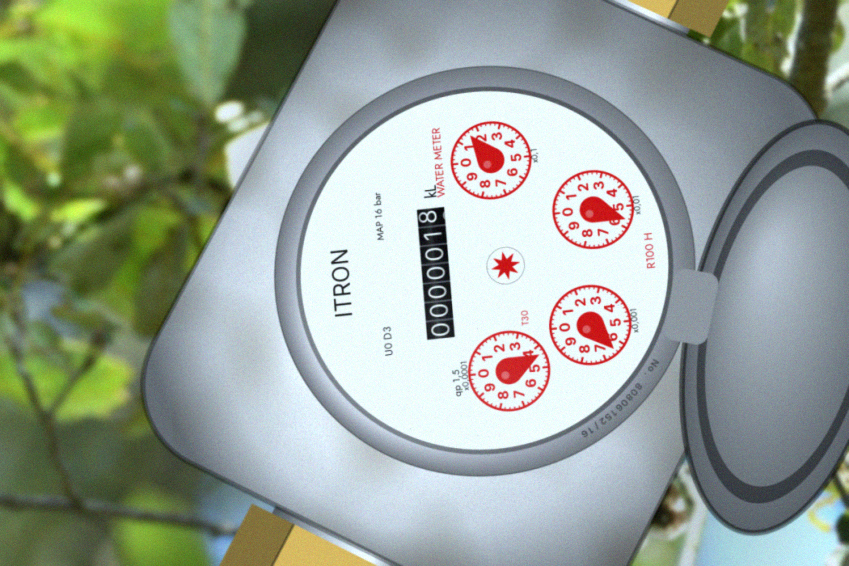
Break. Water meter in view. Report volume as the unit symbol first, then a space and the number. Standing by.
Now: kL 18.1564
